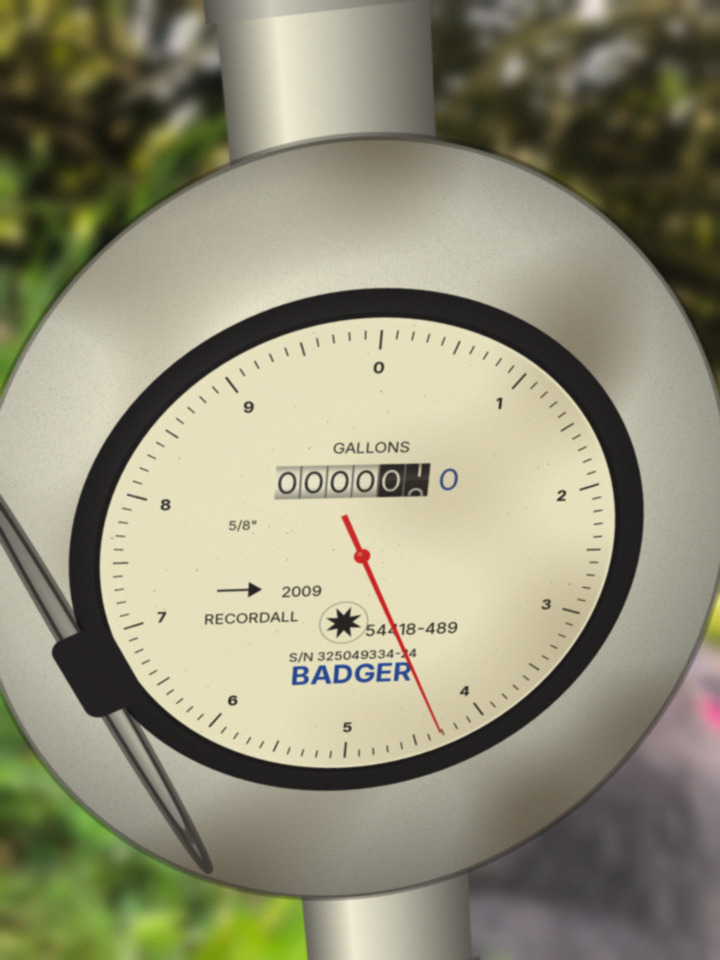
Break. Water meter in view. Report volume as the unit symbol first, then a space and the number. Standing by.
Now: gal 14.3
